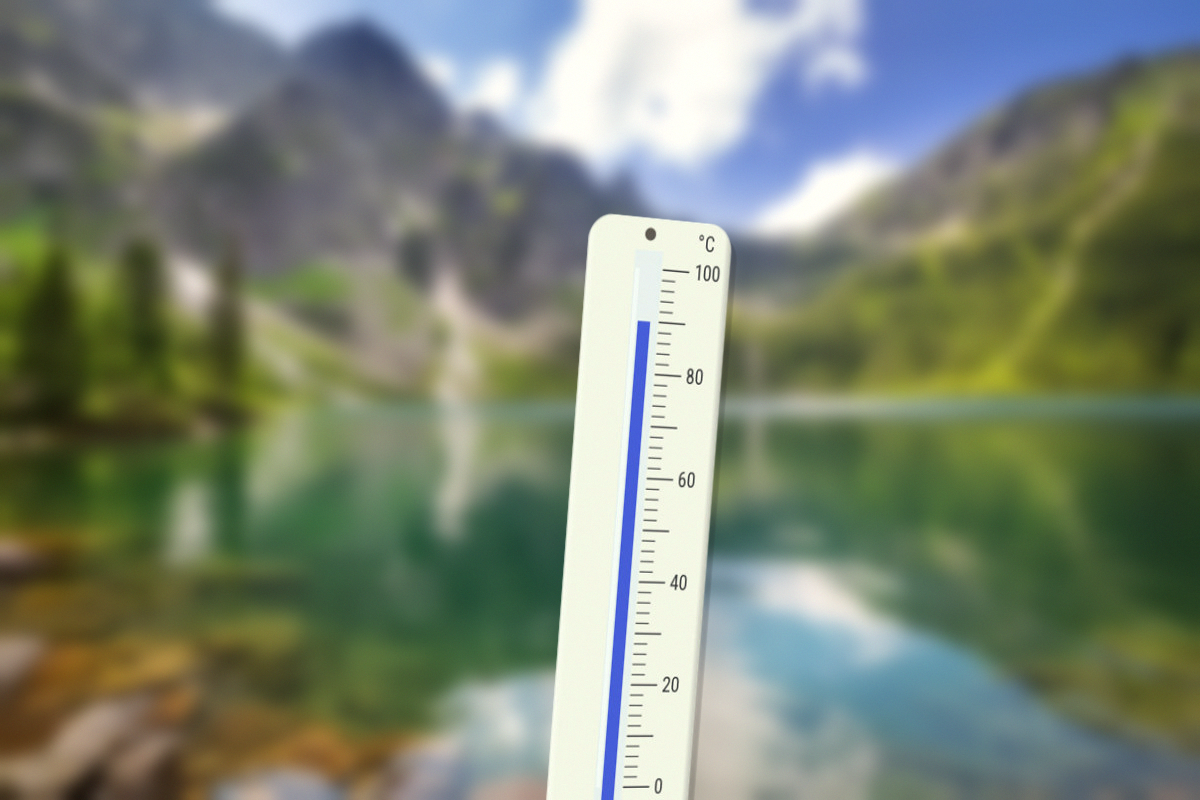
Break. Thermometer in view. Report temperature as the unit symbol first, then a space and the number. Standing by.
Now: °C 90
